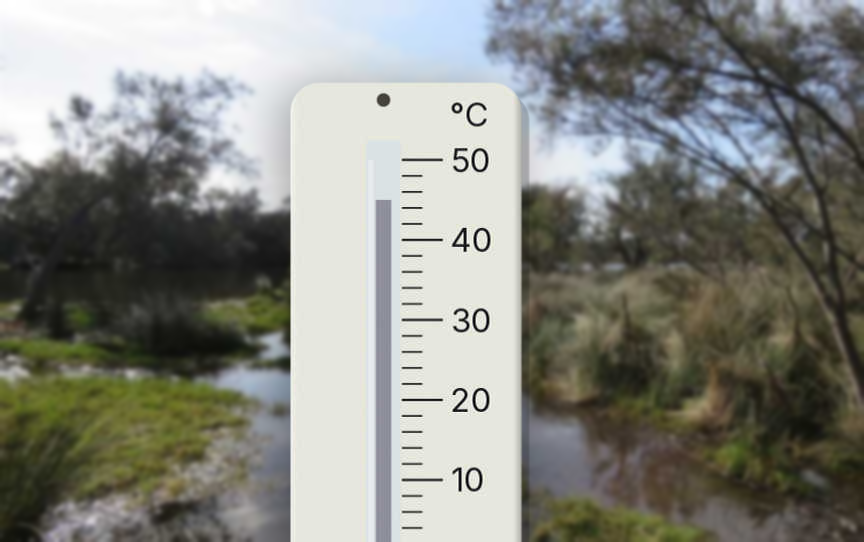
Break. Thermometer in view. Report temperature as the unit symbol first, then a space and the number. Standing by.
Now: °C 45
